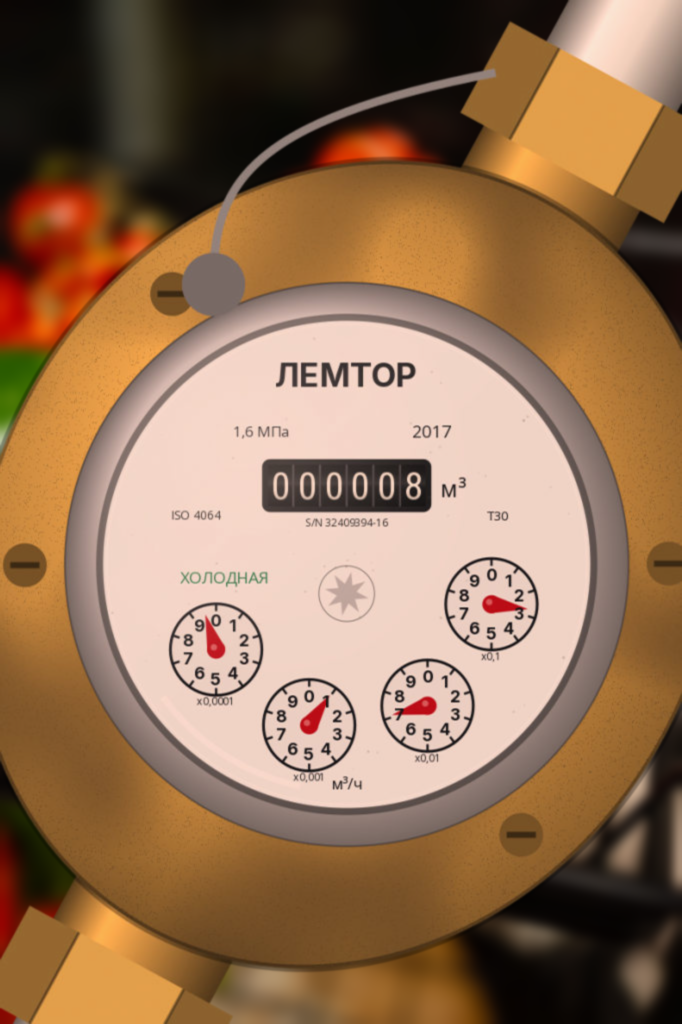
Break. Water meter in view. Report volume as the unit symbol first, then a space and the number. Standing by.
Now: m³ 8.2709
